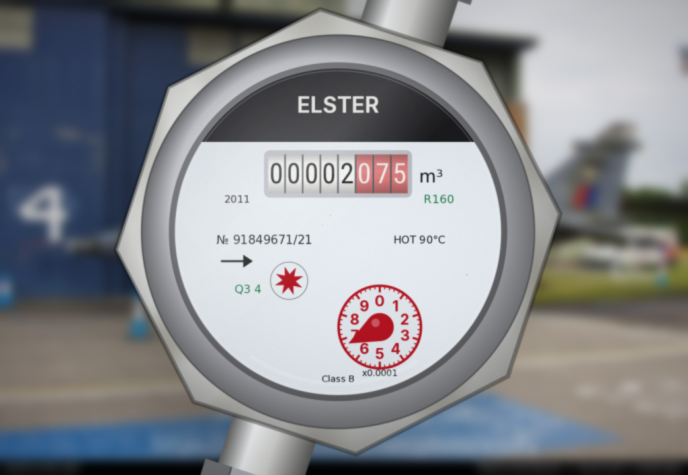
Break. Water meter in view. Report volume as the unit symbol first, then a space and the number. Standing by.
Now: m³ 2.0756
